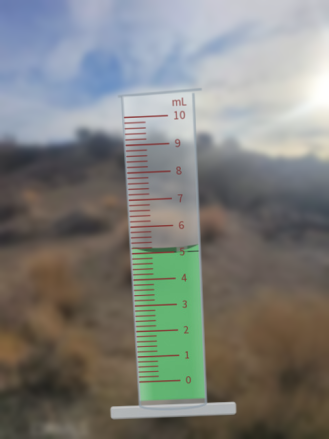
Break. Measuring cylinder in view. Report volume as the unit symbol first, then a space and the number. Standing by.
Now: mL 5
